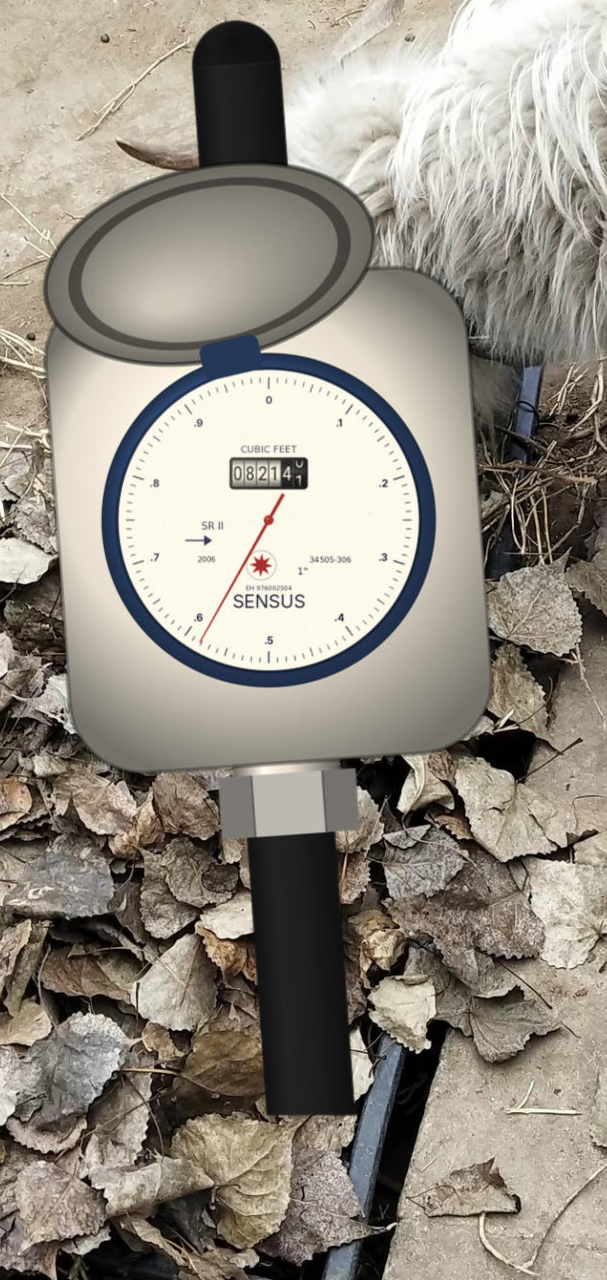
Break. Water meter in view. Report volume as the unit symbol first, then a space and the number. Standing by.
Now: ft³ 82140.58
